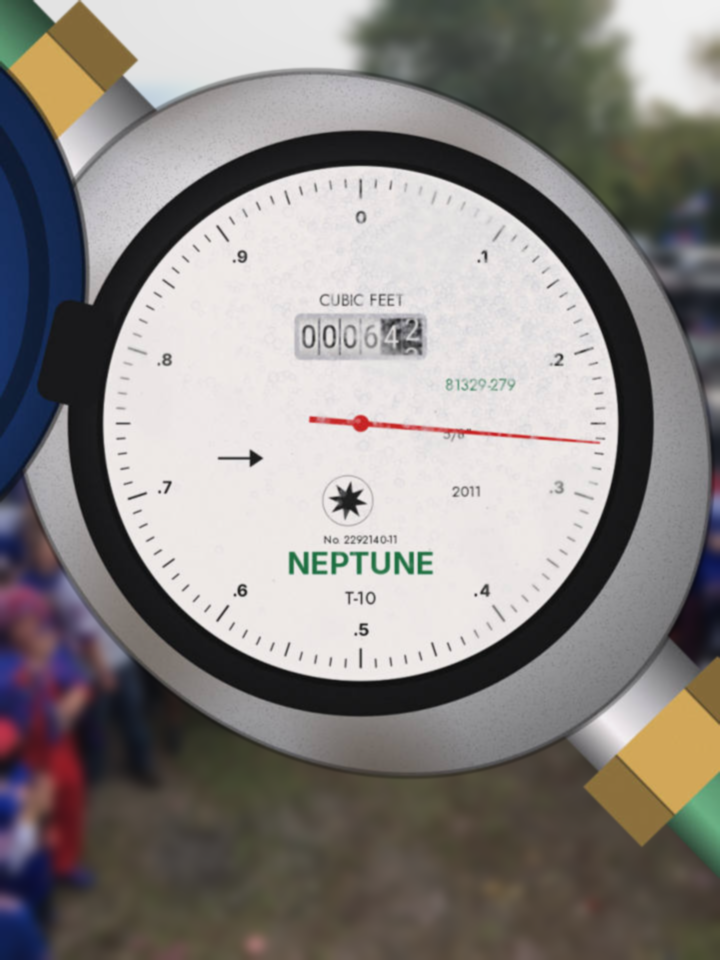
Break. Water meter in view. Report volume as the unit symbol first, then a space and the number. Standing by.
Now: ft³ 642.26
